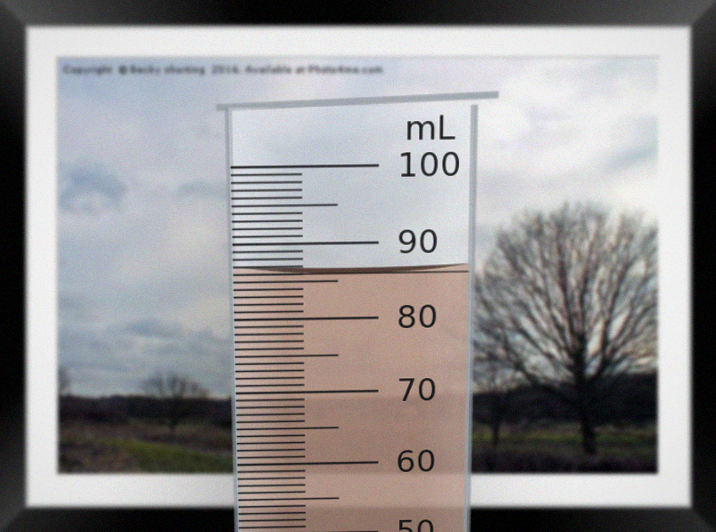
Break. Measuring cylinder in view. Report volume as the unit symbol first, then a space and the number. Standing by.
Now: mL 86
